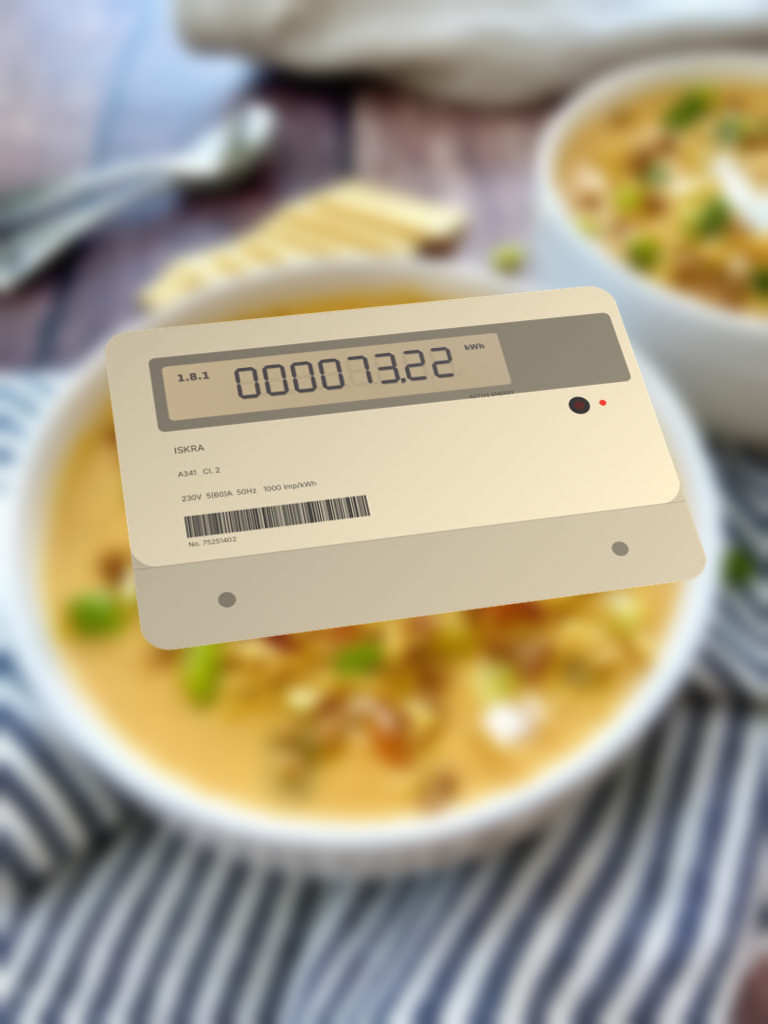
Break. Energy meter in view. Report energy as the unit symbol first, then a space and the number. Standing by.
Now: kWh 73.22
